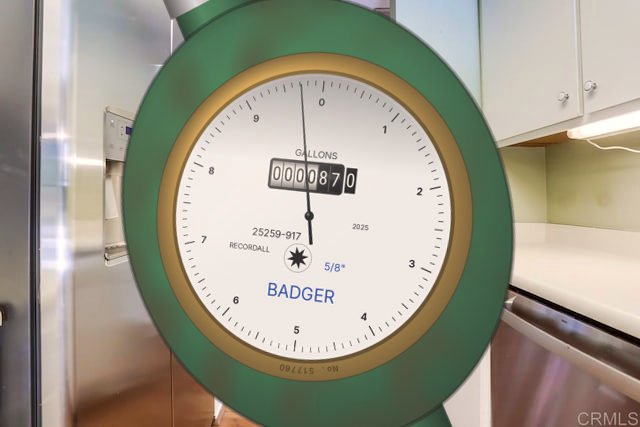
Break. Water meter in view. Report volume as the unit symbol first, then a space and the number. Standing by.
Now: gal 869.7
